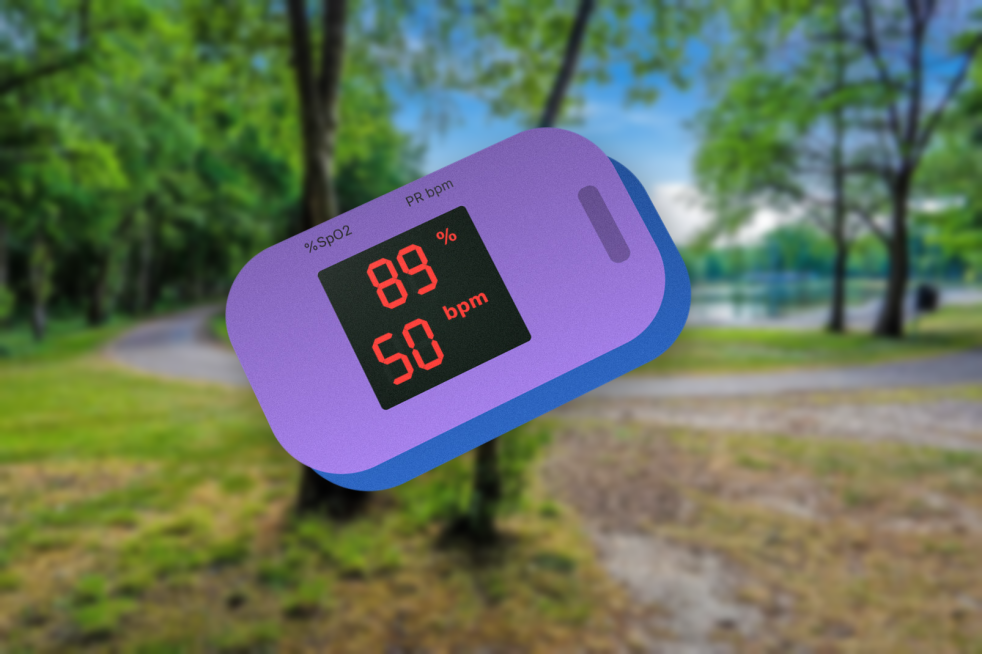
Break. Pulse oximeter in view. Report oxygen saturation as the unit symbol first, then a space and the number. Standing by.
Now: % 89
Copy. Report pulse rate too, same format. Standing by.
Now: bpm 50
